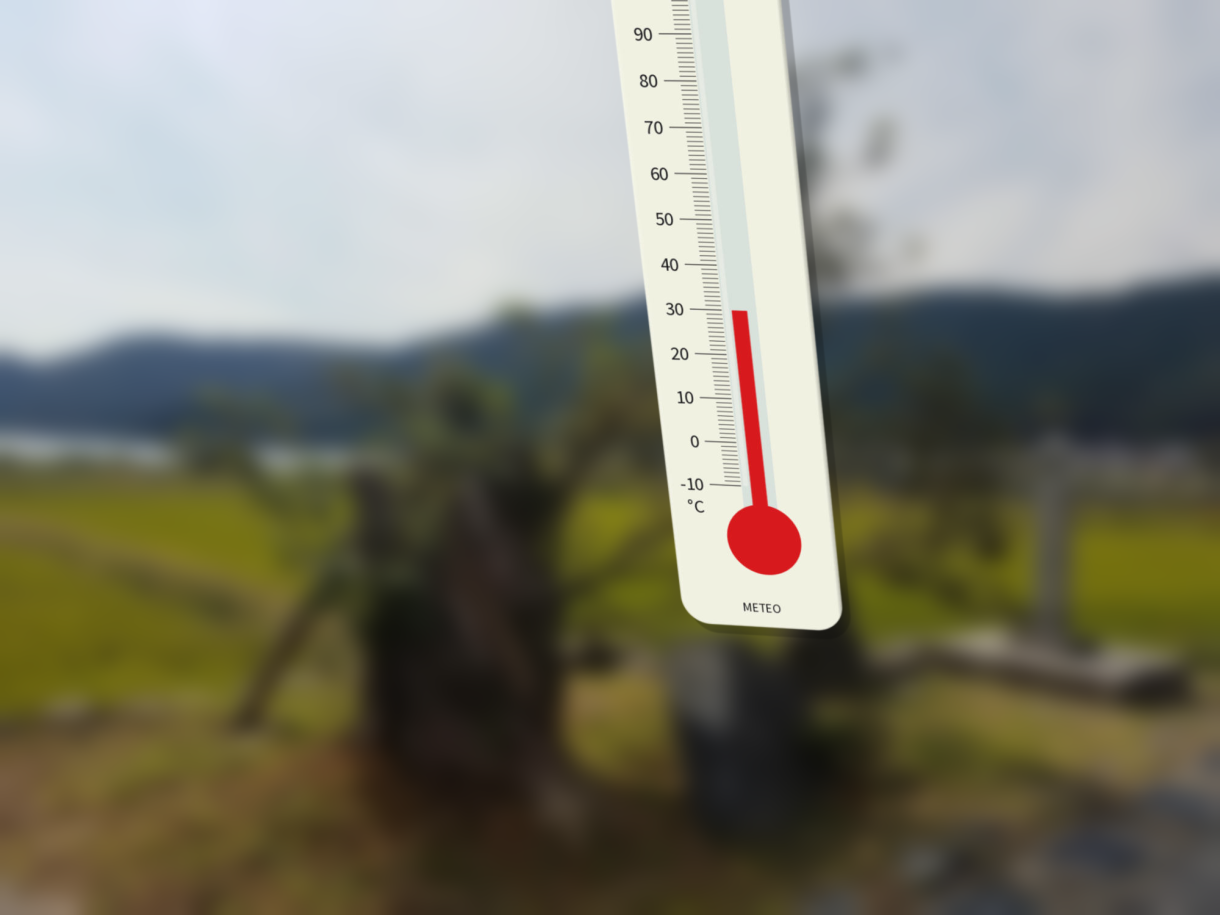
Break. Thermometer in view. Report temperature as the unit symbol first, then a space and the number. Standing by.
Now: °C 30
